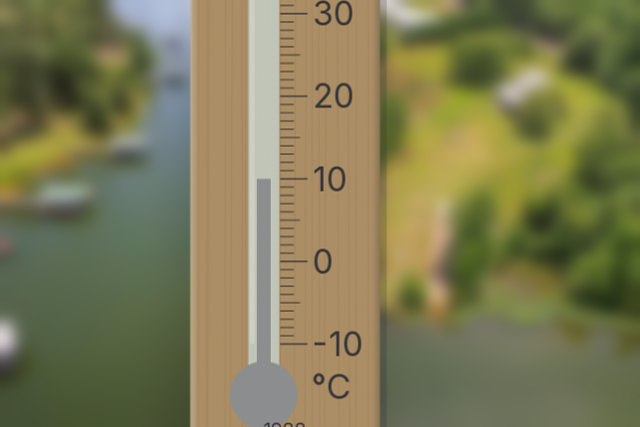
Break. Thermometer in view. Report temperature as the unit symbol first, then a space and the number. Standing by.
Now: °C 10
